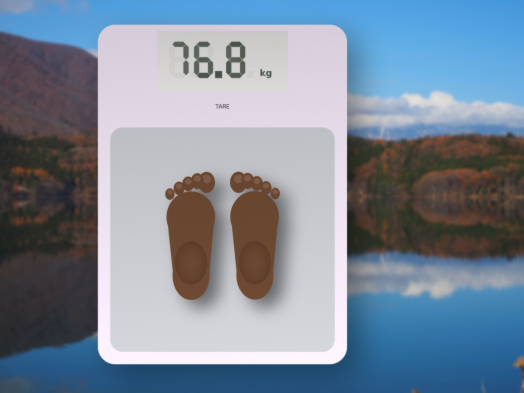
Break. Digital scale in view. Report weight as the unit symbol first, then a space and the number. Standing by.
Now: kg 76.8
